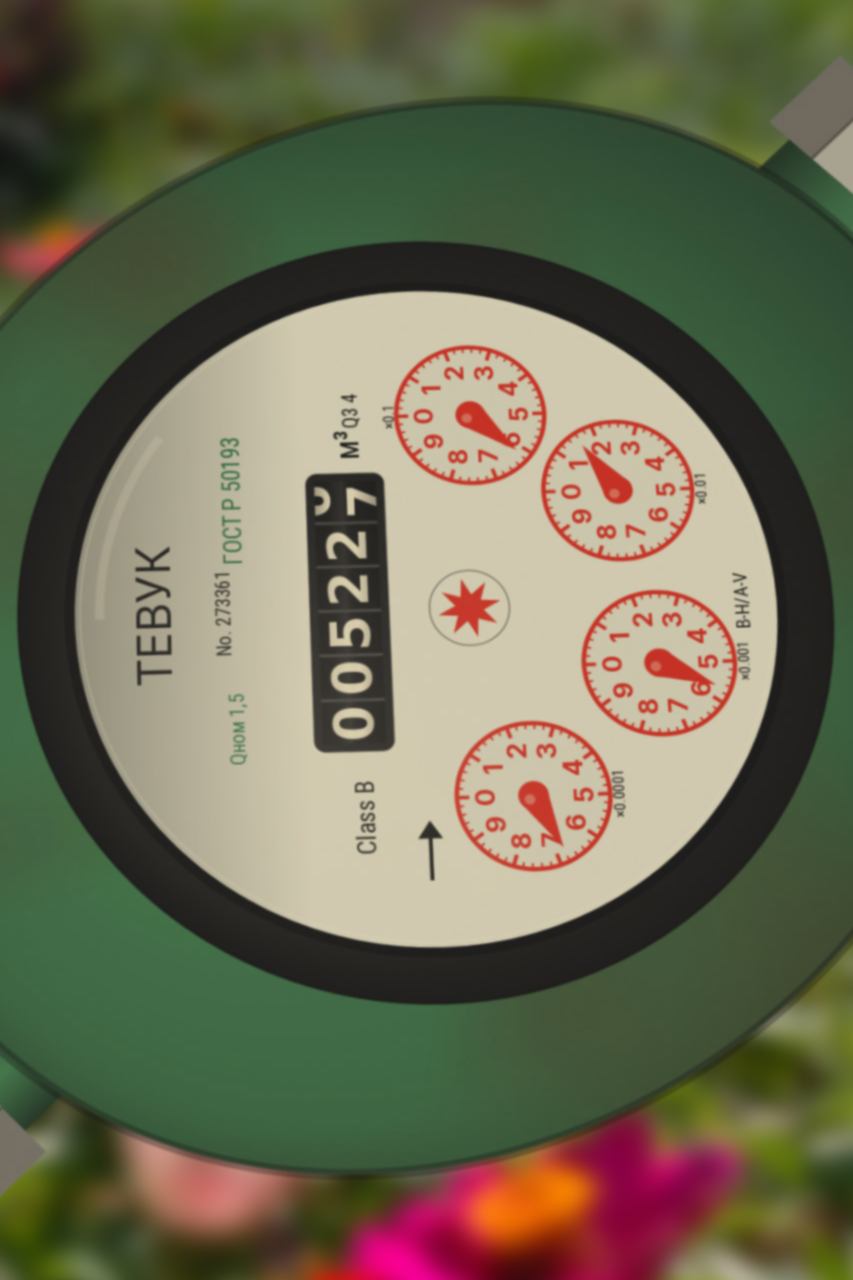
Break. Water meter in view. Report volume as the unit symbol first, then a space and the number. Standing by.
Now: m³ 5226.6156
